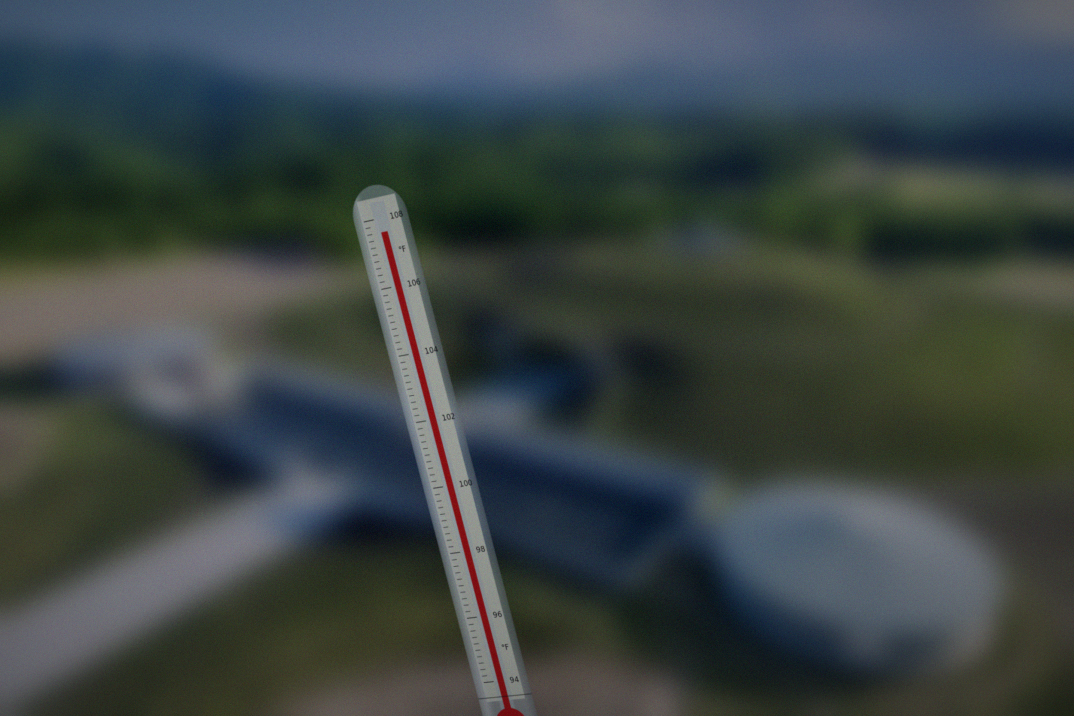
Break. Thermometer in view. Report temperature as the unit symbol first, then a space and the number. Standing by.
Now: °F 107.6
